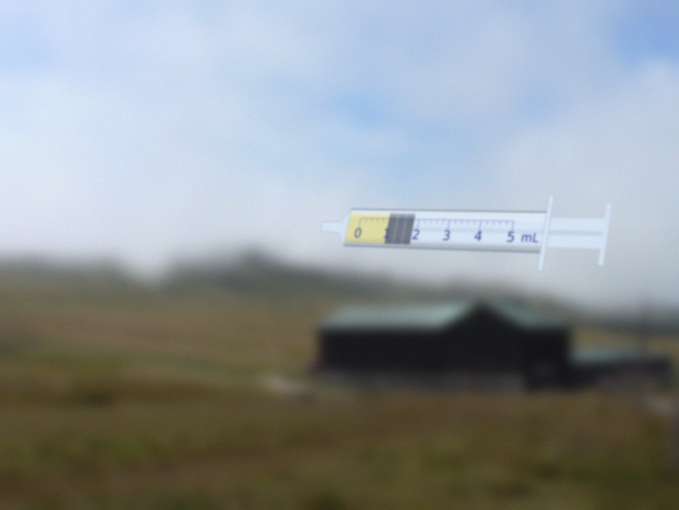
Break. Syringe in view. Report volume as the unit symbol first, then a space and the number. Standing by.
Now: mL 1
